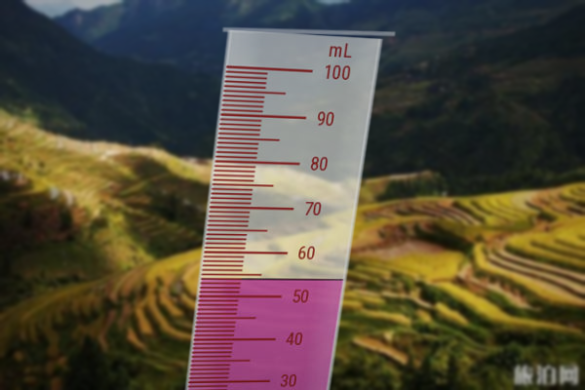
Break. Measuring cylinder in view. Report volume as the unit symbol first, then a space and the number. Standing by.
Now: mL 54
